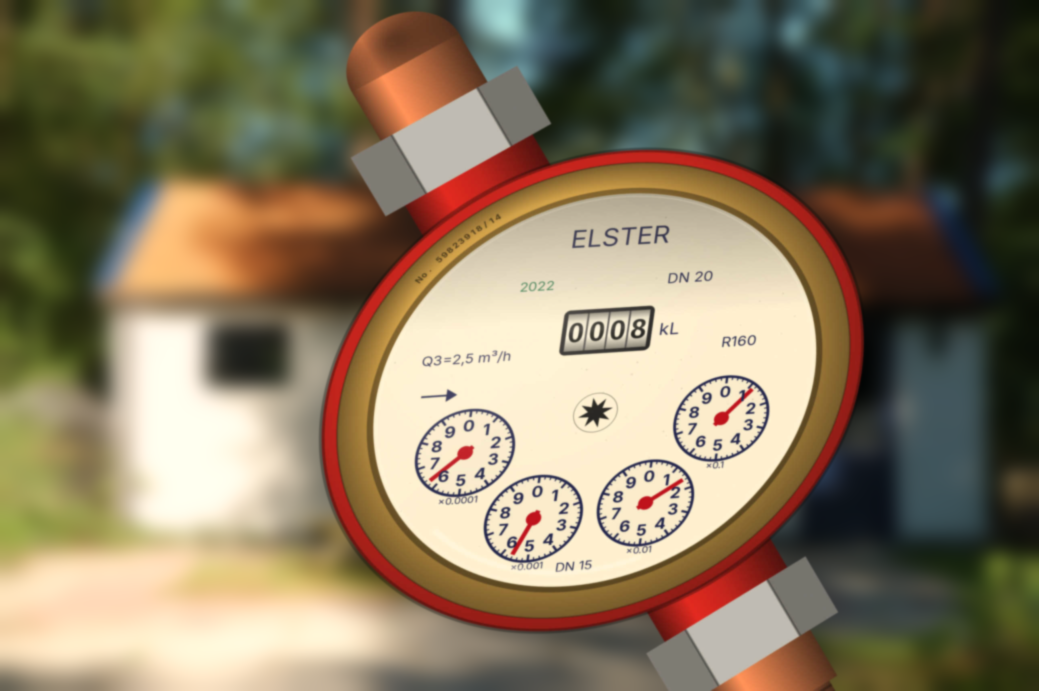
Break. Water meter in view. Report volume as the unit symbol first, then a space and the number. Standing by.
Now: kL 8.1156
